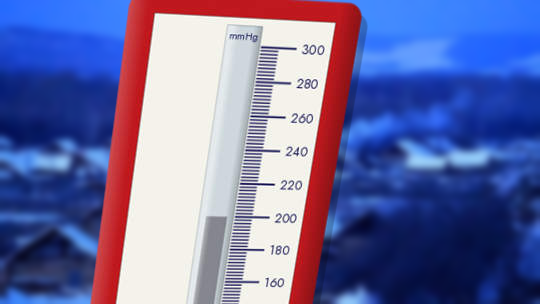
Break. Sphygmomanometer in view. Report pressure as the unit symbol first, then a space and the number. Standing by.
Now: mmHg 200
